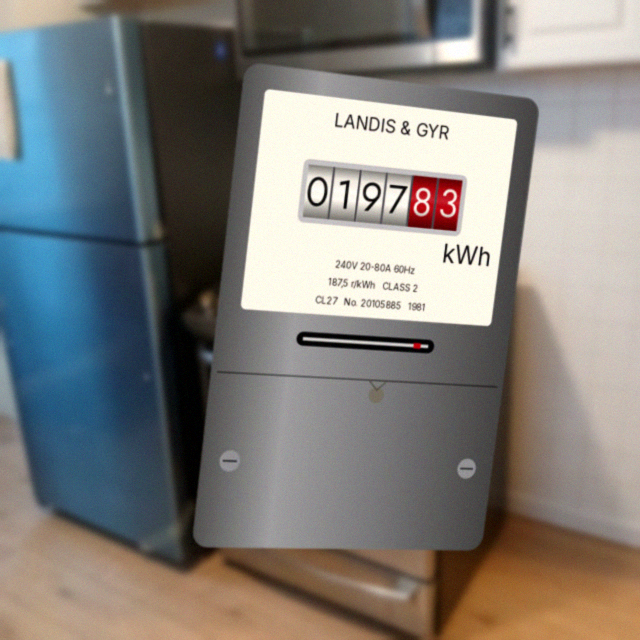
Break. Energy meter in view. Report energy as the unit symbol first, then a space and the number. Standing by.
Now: kWh 197.83
